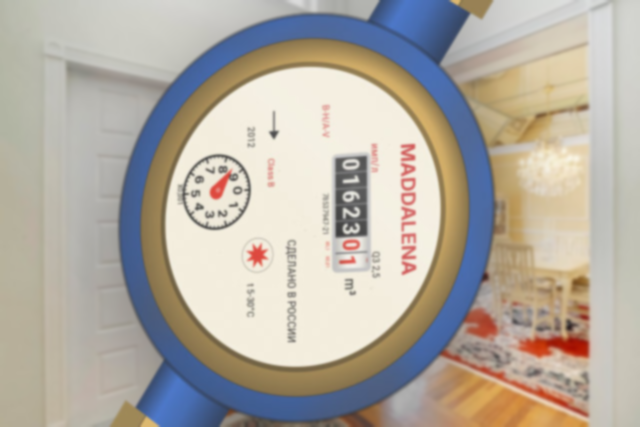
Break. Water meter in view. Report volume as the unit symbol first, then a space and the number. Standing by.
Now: m³ 1623.008
